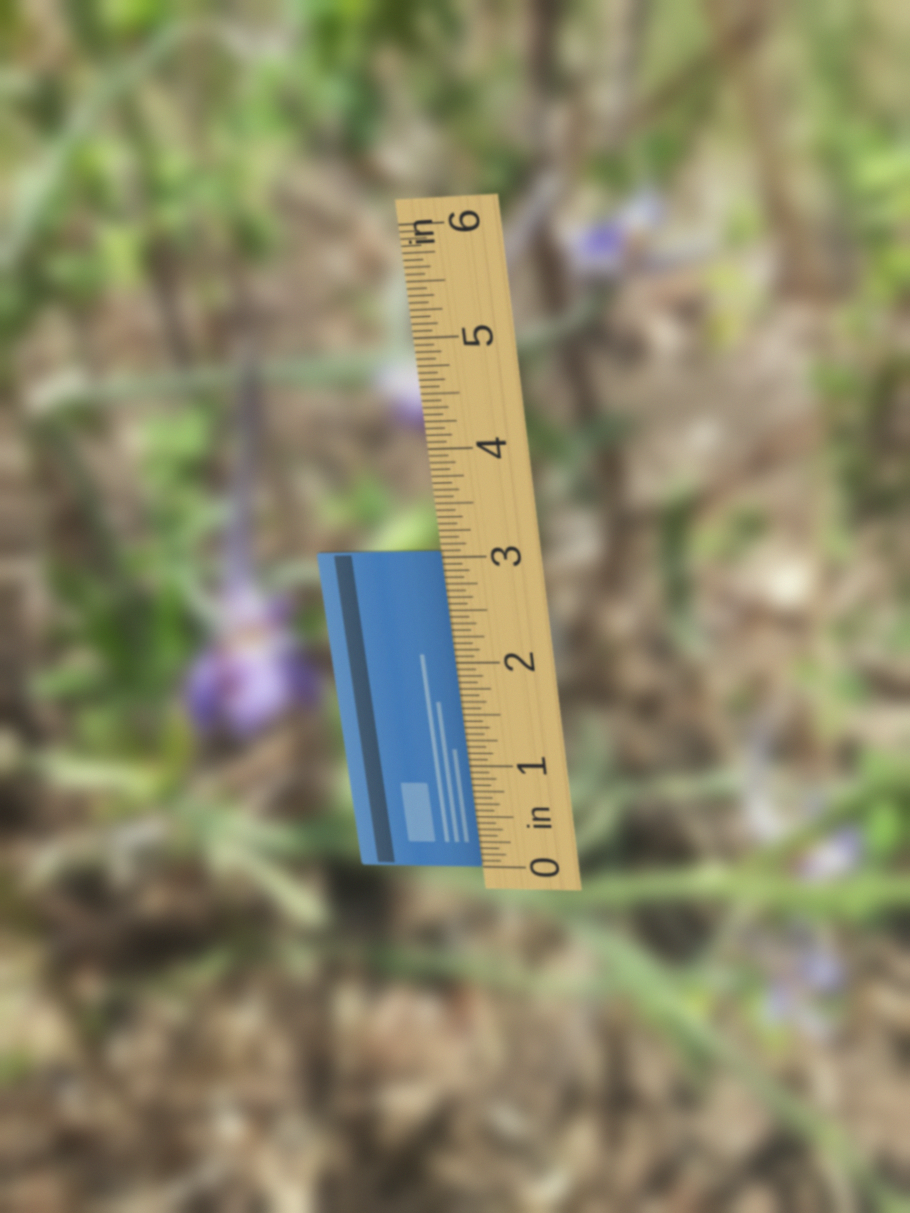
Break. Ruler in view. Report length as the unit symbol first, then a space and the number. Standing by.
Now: in 3.0625
